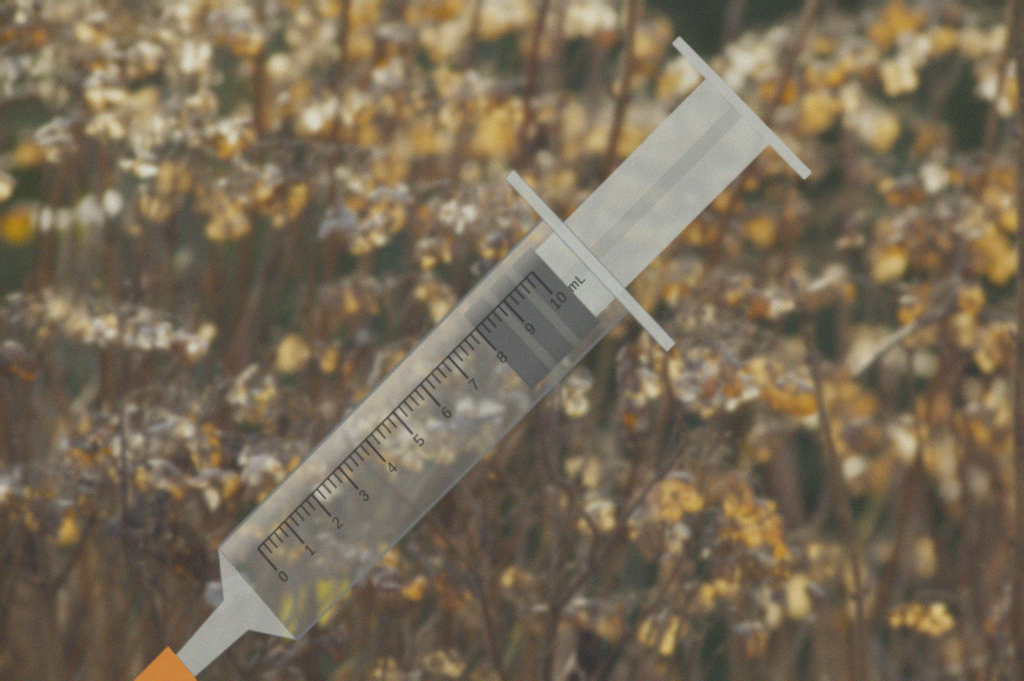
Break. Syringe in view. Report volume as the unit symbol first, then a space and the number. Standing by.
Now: mL 8
